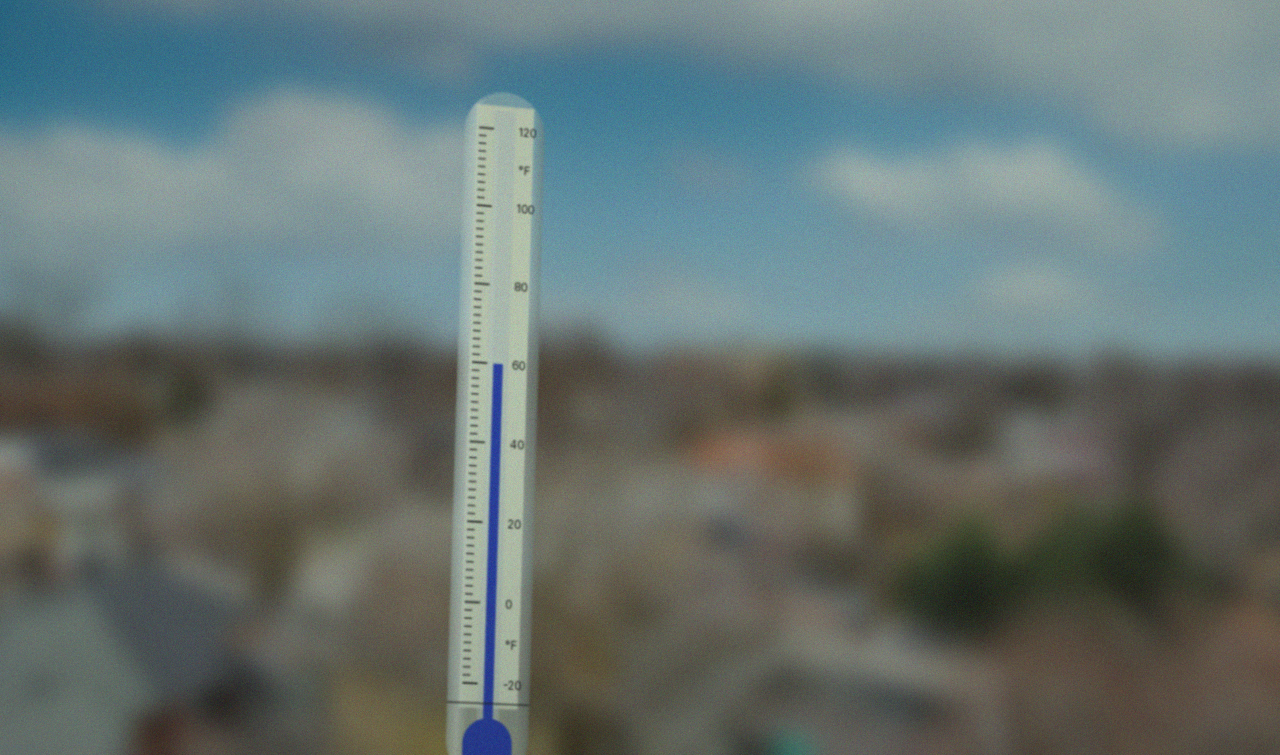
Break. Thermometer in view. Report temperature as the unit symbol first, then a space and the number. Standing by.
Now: °F 60
